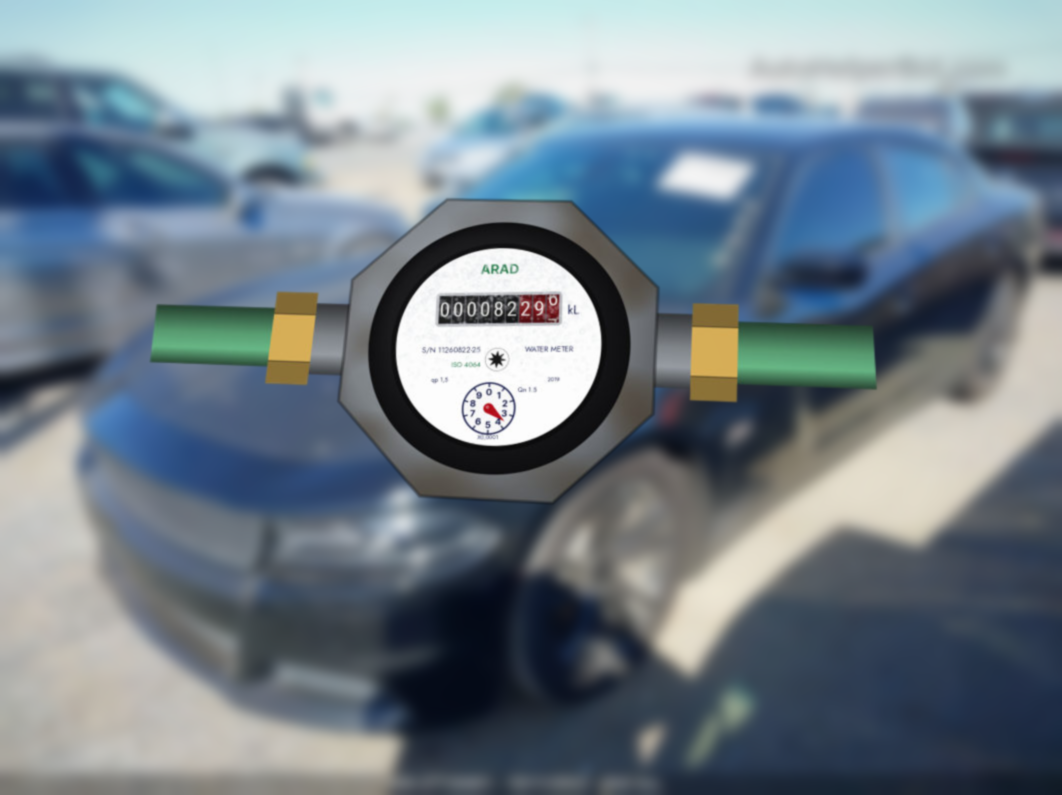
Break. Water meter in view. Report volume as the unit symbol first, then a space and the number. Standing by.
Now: kL 82.2963
